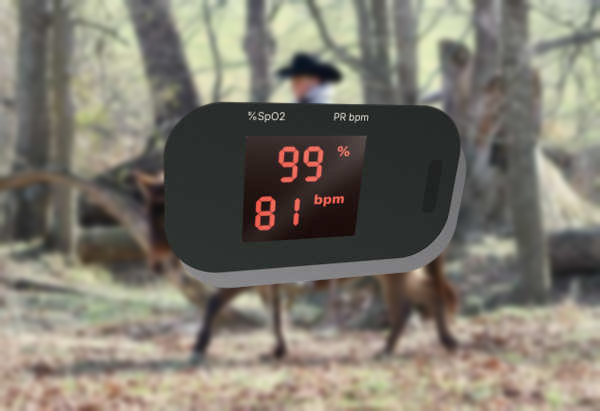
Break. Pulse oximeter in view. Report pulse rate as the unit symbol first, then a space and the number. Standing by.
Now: bpm 81
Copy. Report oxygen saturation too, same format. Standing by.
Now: % 99
